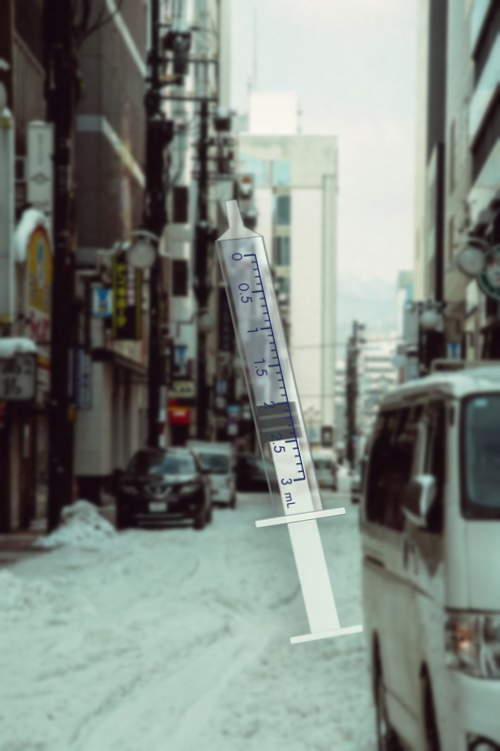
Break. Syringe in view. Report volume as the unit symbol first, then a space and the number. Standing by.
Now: mL 2
